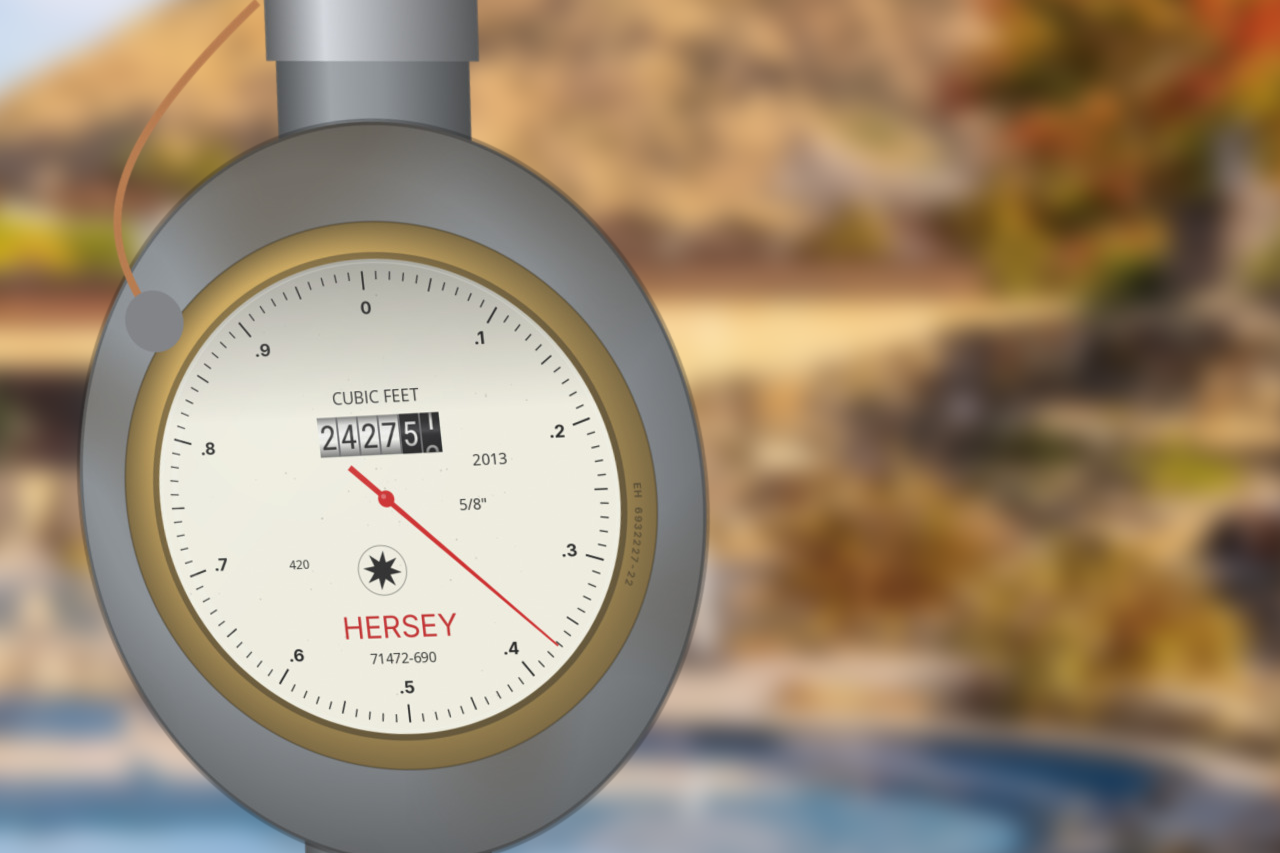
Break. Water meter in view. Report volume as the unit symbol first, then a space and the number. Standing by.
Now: ft³ 242751.37
